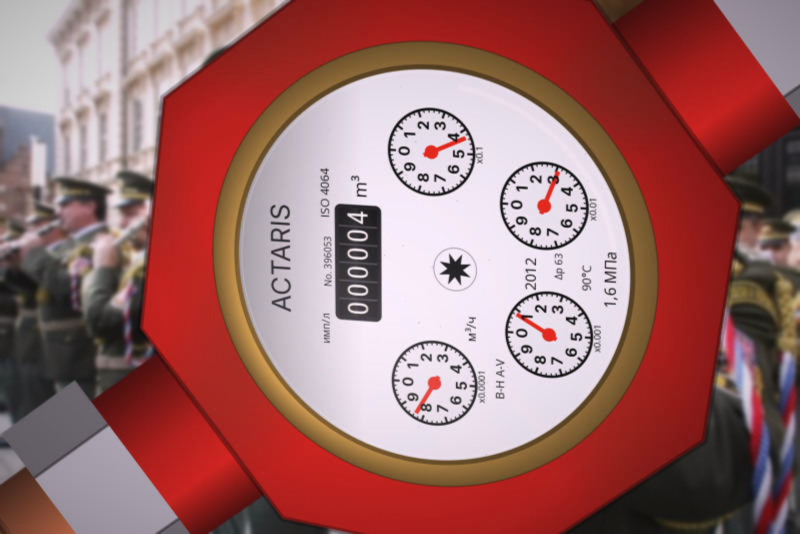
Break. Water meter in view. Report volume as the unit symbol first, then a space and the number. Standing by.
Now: m³ 4.4308
